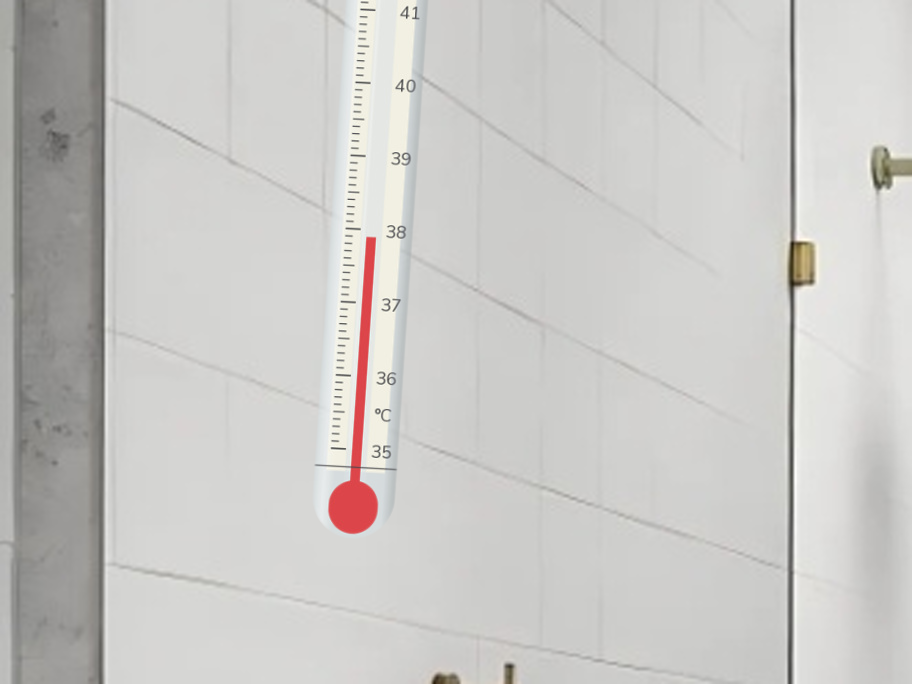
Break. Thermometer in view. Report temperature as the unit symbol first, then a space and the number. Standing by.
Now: °C 37.9
